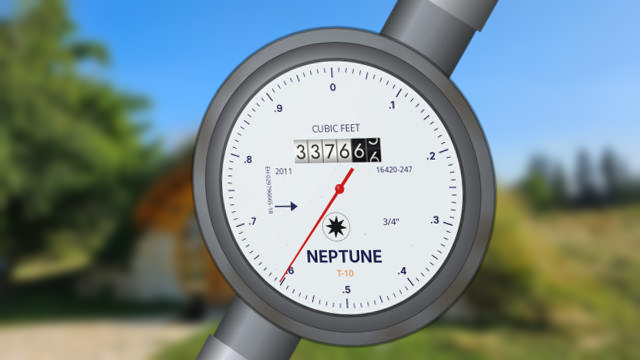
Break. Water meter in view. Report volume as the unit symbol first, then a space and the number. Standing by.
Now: ft³ 337665.60
